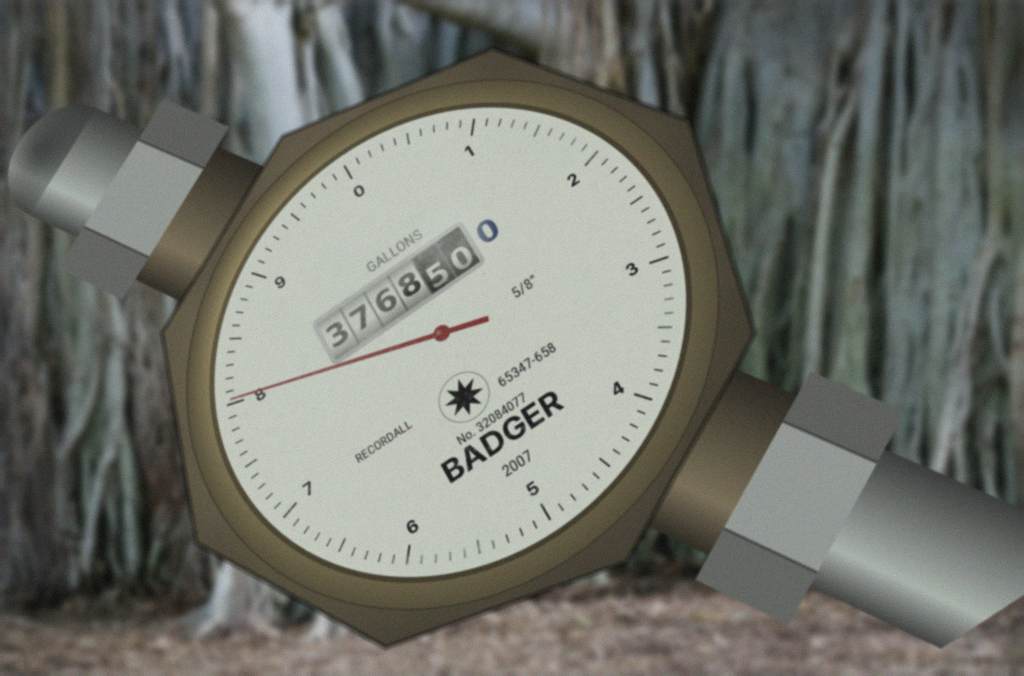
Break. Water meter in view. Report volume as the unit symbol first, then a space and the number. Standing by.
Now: gal 3768498.0
